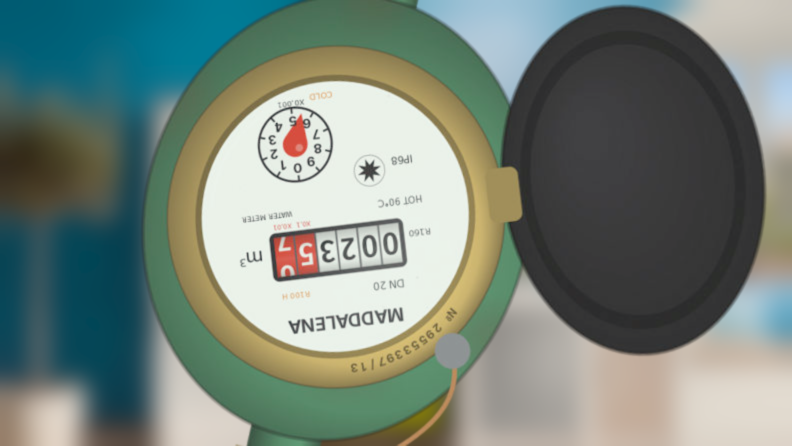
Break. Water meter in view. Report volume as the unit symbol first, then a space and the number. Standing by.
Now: m³ 23.565
